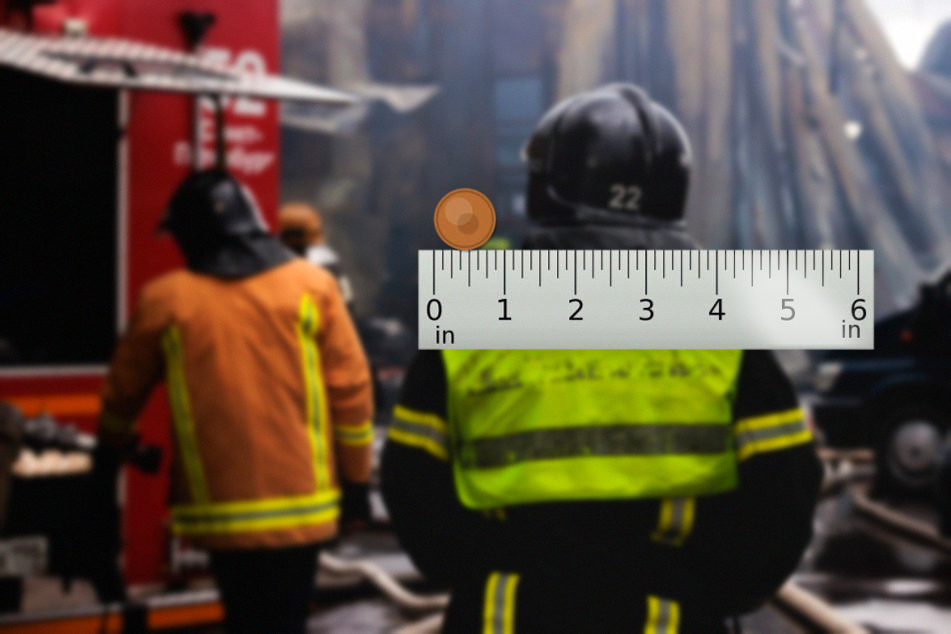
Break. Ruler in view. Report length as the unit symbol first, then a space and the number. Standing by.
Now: in 0.875
